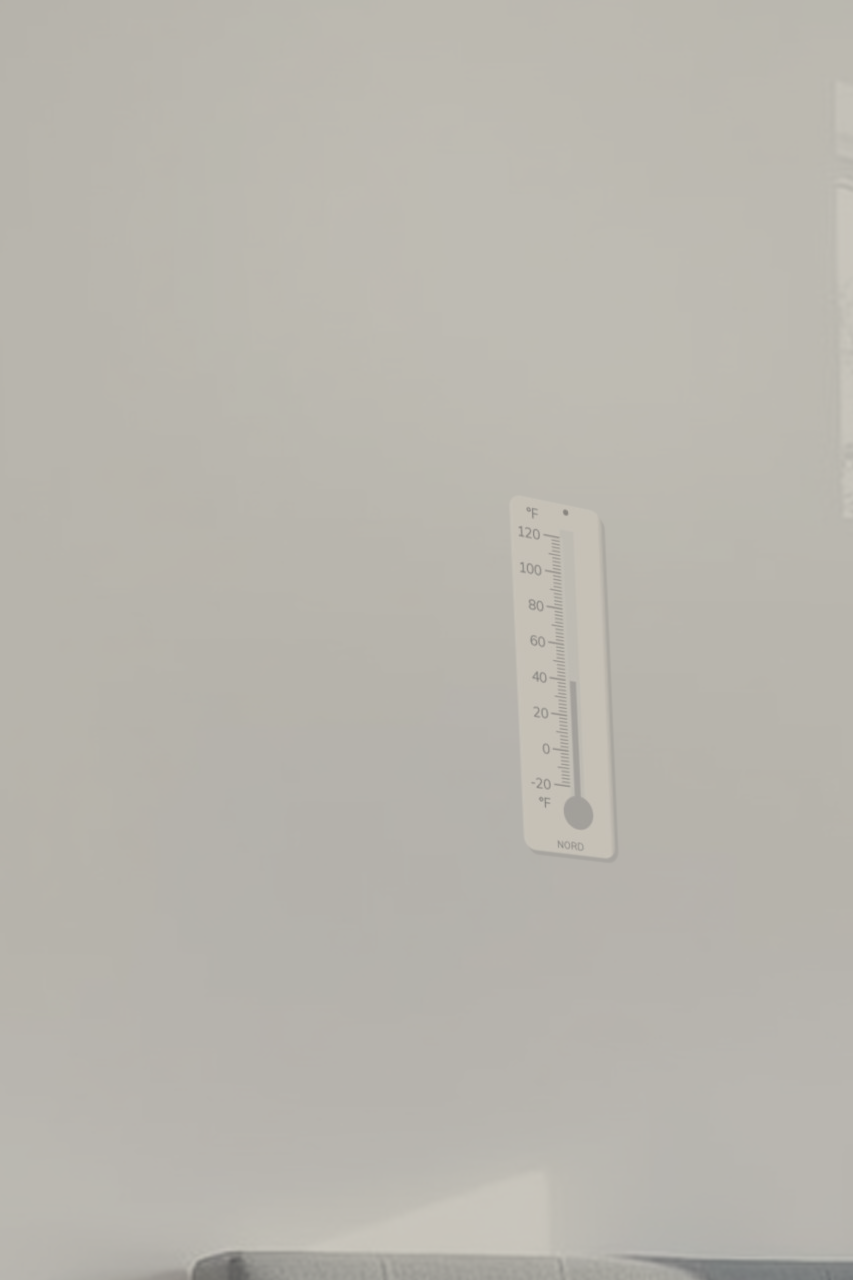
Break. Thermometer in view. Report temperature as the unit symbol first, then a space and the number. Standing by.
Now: °F 40
